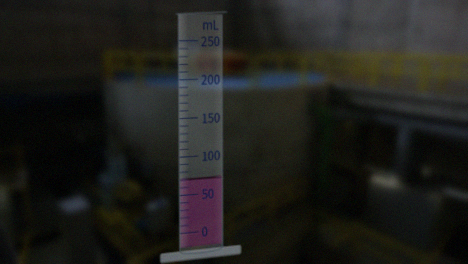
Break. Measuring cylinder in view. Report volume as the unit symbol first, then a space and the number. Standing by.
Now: mL 70
